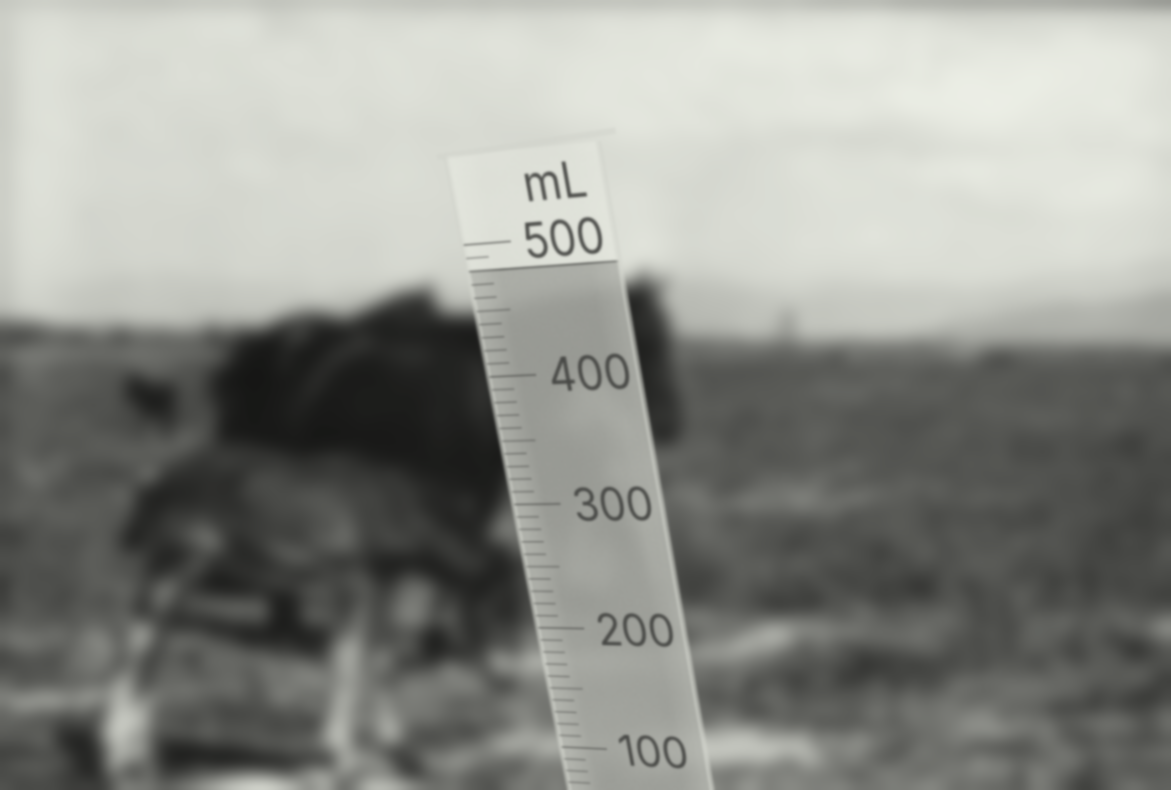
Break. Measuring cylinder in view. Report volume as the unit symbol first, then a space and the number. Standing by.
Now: mL 480
